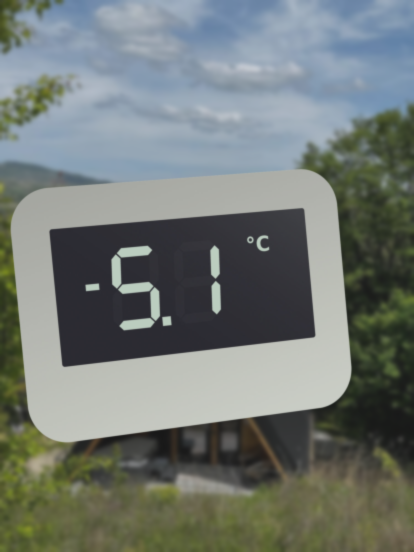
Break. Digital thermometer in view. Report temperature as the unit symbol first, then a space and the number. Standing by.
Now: °C -5.1
